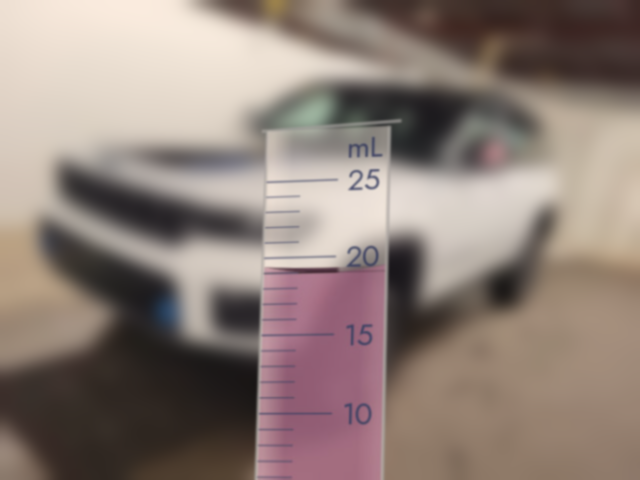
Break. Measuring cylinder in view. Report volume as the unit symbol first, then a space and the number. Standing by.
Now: mL 19
